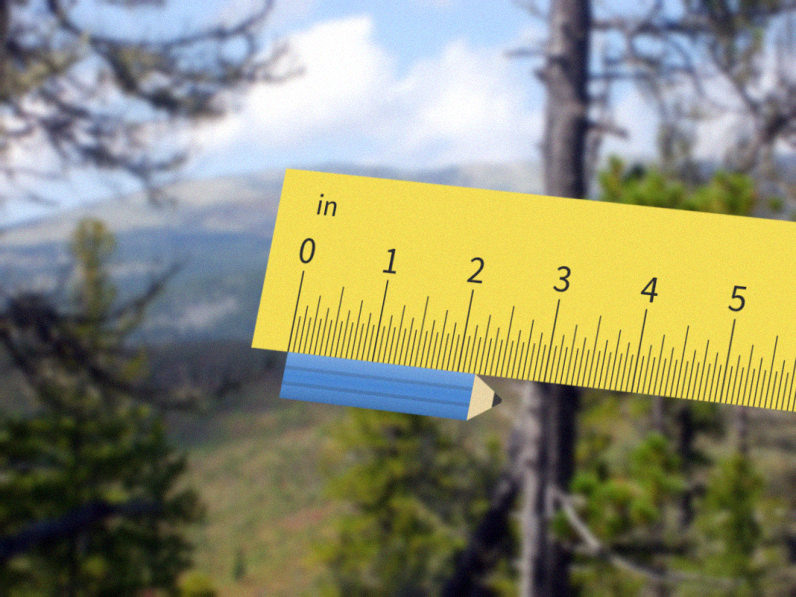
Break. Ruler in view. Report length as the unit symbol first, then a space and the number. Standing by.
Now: in 2.5625
